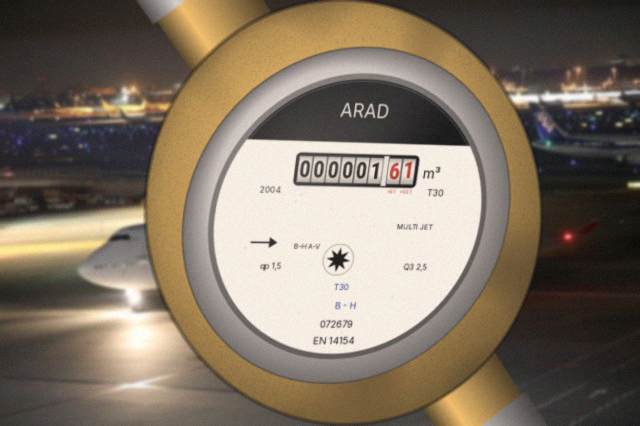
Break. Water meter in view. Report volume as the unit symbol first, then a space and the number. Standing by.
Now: m³ 1.61
